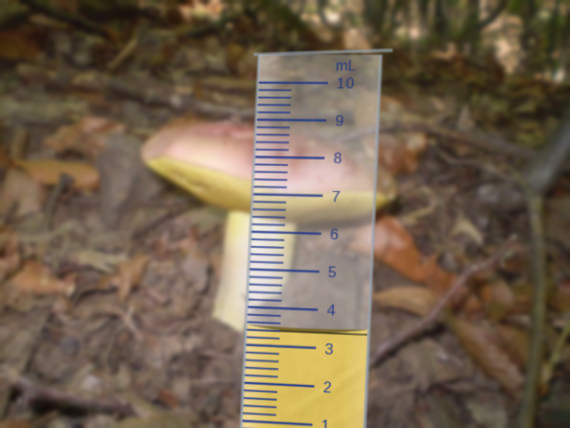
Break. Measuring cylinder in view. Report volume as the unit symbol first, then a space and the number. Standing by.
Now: mL 3.4
